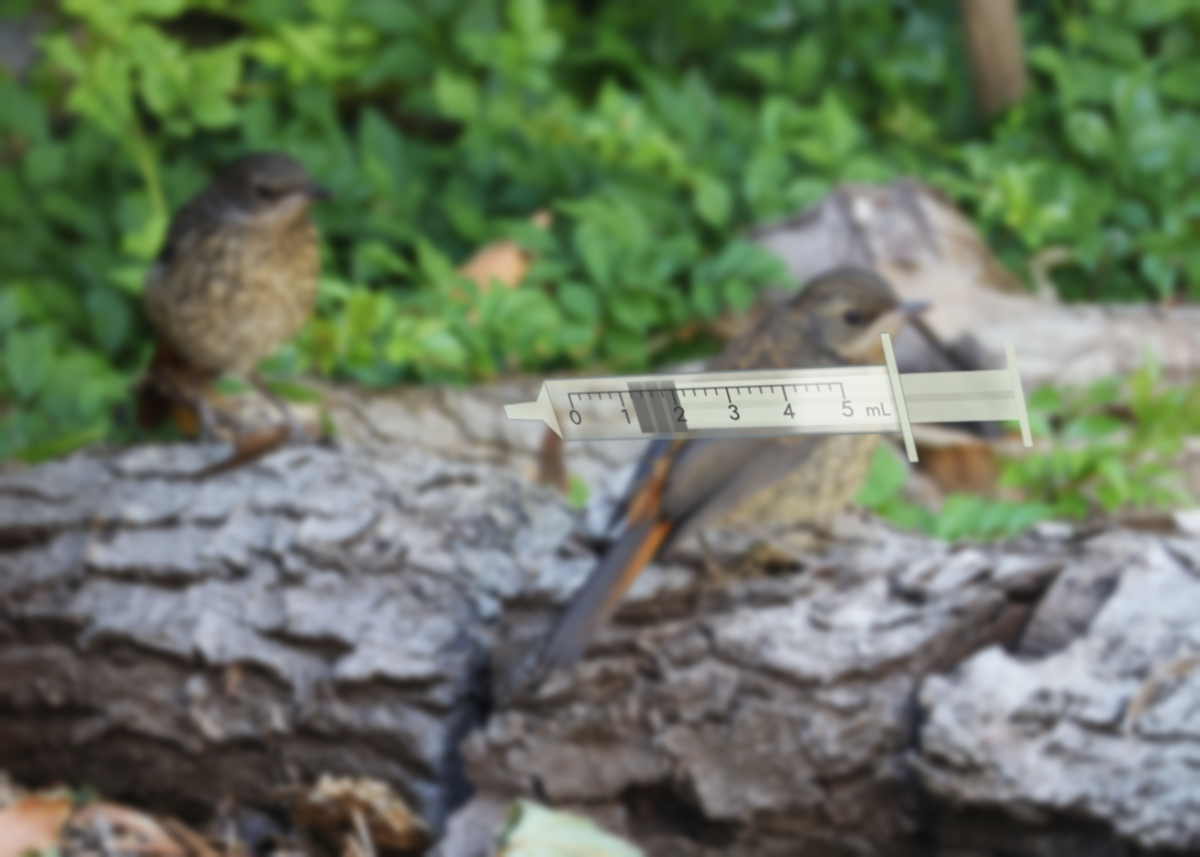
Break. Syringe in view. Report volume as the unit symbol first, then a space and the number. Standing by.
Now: mL 1.2
